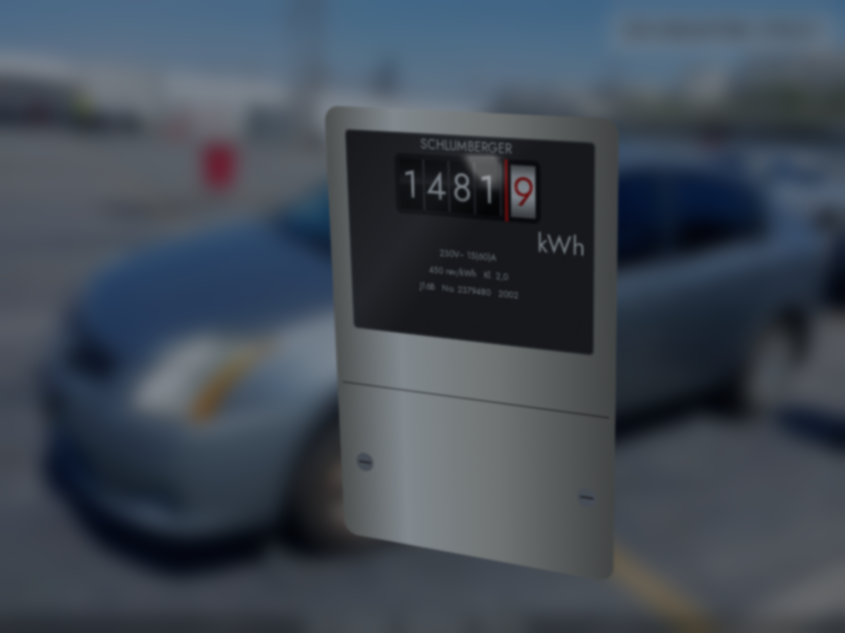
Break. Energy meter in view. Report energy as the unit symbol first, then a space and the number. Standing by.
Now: kWh 1481.9
